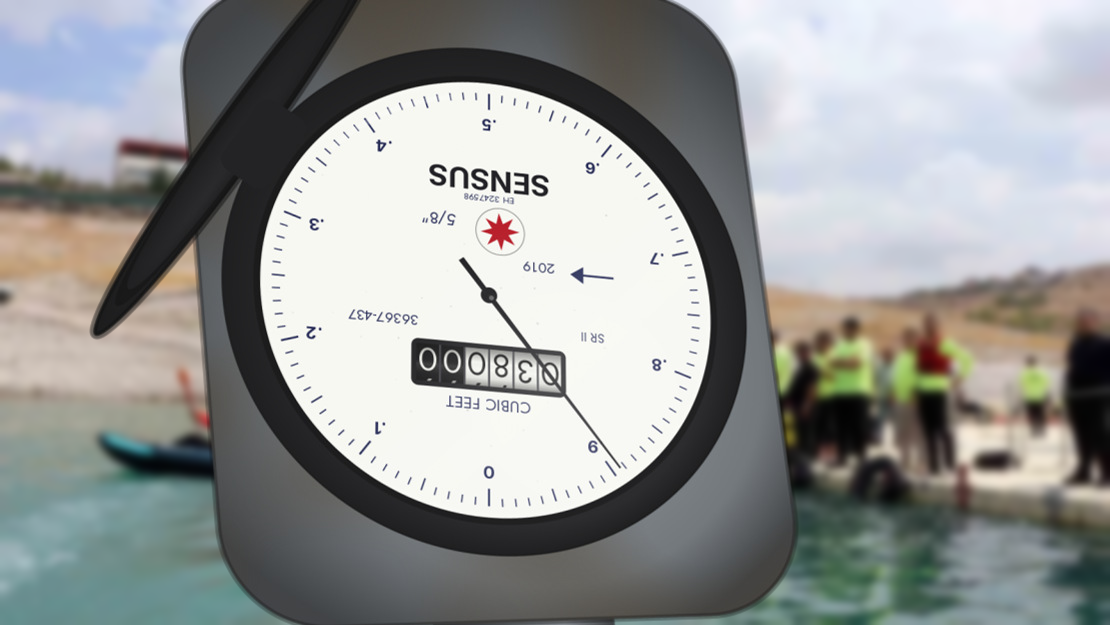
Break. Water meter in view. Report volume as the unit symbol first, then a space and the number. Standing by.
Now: ft³ 37999.89
